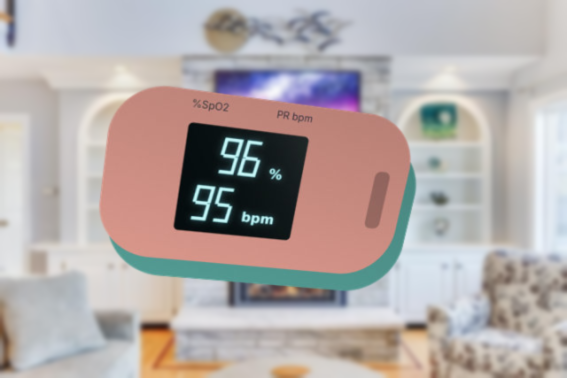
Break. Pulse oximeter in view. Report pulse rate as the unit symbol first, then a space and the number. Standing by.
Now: bpm 95
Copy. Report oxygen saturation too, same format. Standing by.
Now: % 96
